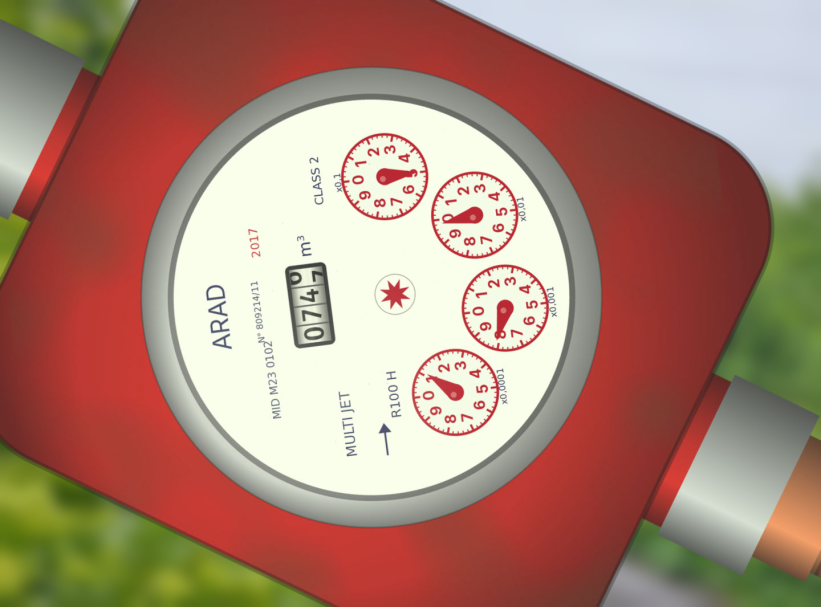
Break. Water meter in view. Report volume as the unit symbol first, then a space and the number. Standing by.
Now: m³ 746.4981
